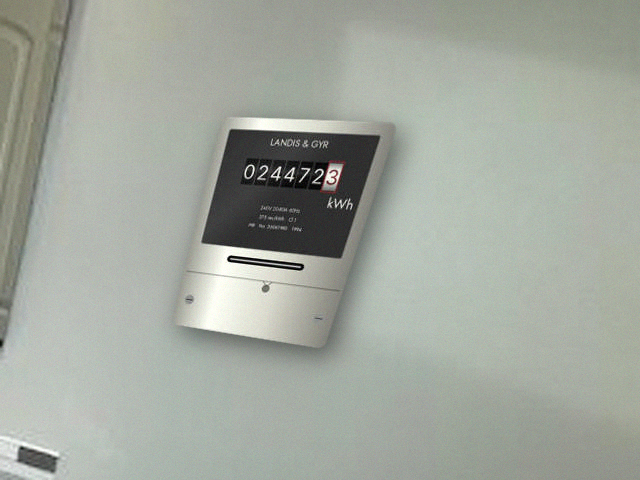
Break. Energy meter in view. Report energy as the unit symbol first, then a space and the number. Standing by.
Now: kWh 24472.3
